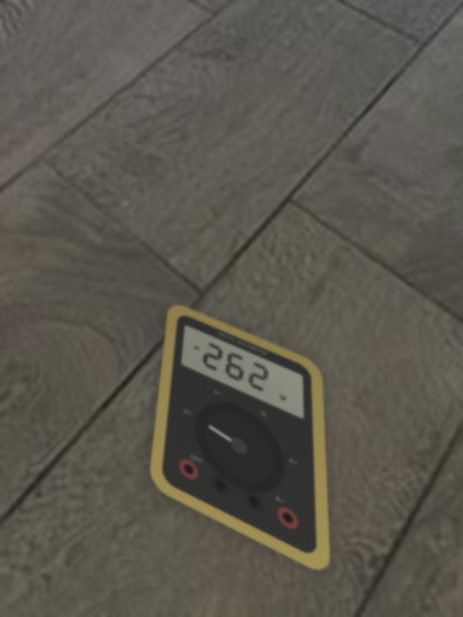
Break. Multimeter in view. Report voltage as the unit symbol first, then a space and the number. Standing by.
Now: V -262
